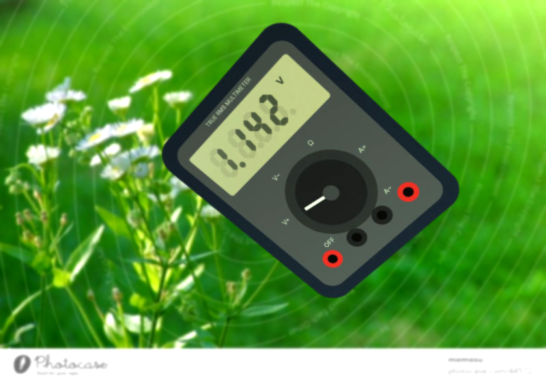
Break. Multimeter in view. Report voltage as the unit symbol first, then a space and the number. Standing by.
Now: V 1.142
